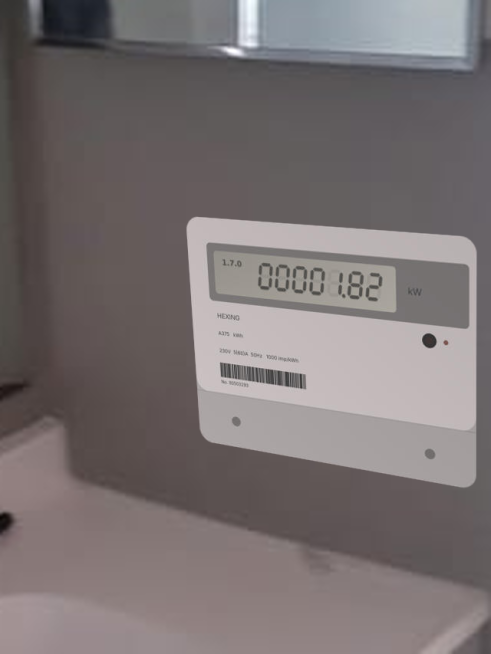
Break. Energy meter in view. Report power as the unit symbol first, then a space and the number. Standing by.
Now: kW 1.82
